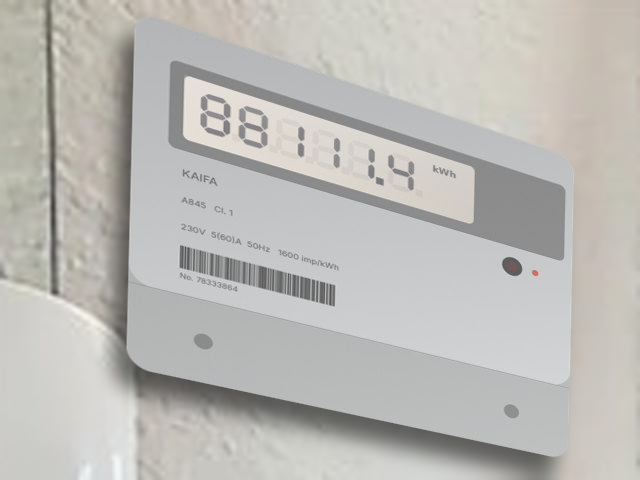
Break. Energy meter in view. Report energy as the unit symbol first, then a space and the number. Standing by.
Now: kWh 88111.4
